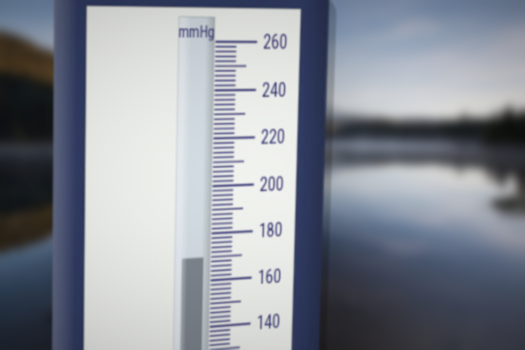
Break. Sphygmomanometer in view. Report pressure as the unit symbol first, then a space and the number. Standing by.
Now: mmHg 170
